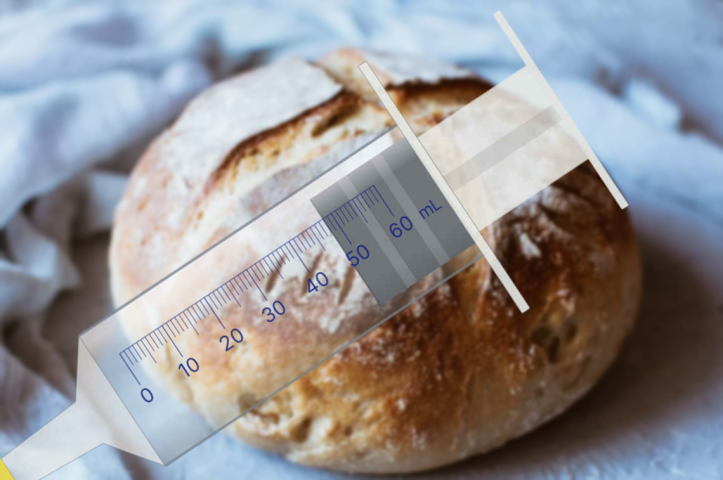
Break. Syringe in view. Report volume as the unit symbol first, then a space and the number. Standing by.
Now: mL 48
